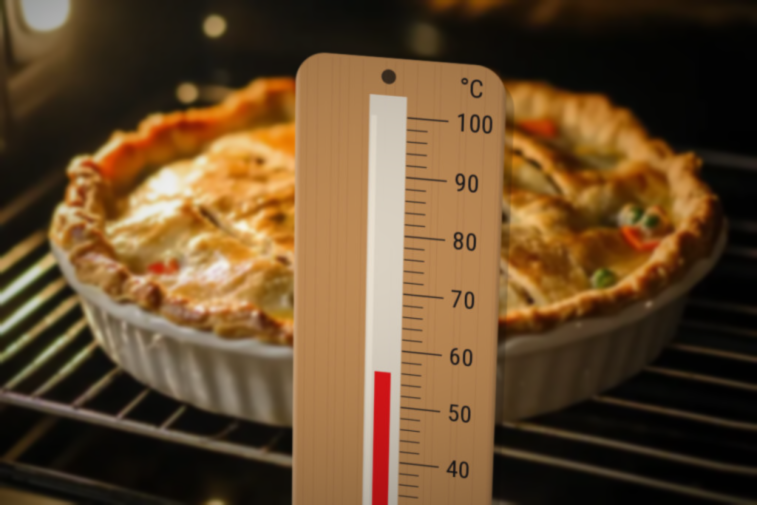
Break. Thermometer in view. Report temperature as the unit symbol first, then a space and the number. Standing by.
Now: °C 56
